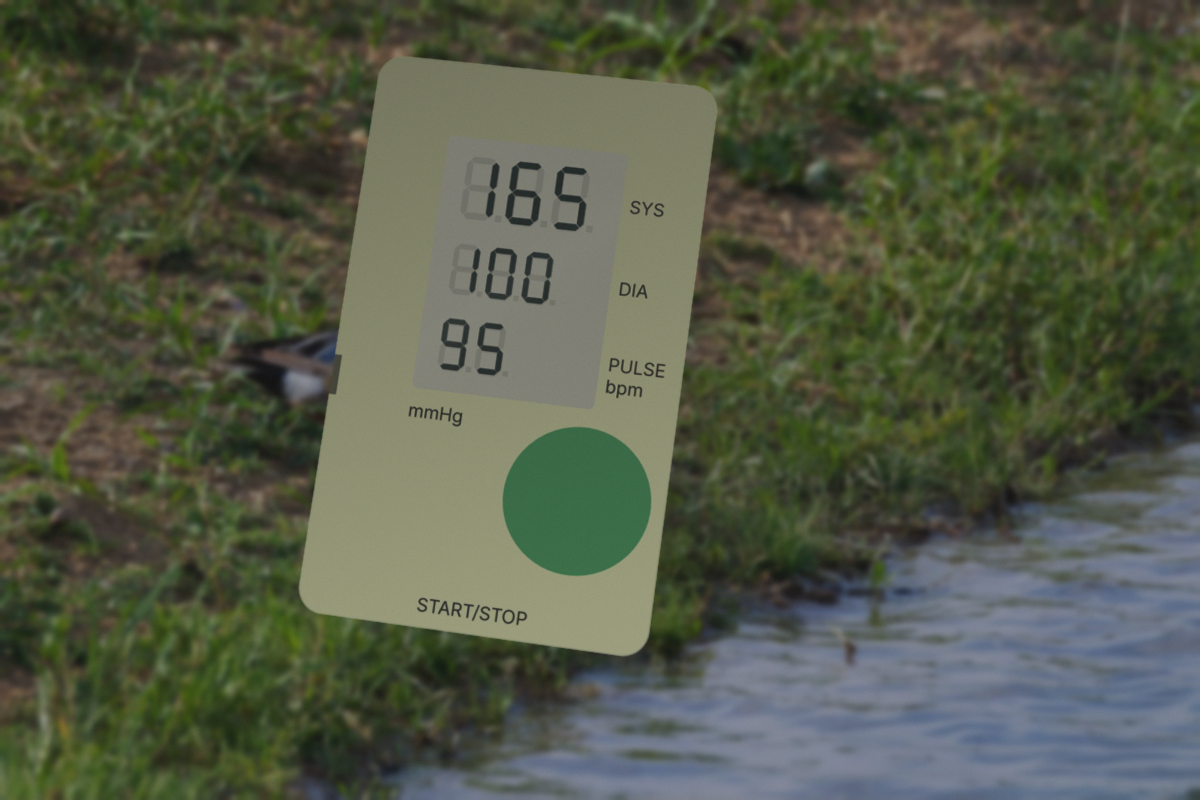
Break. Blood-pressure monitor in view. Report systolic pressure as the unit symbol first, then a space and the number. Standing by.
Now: mmHg 165
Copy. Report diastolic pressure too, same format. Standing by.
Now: mmHg 100
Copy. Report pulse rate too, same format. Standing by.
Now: bpm 95
